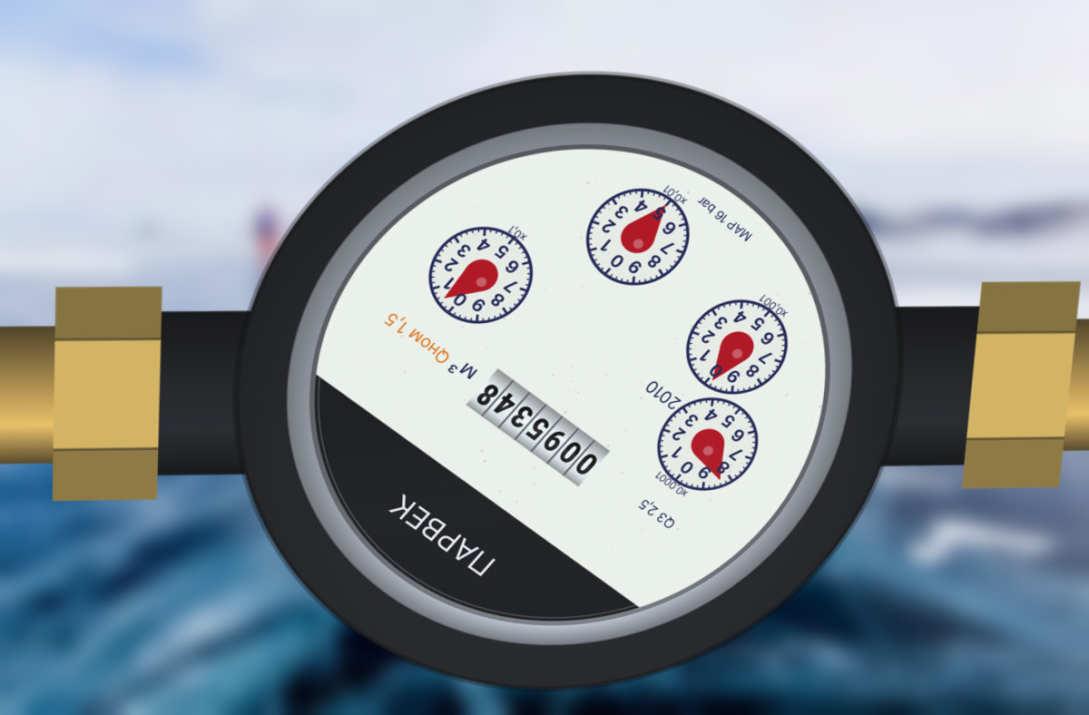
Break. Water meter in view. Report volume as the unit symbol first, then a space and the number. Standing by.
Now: m³ 95348.0498
